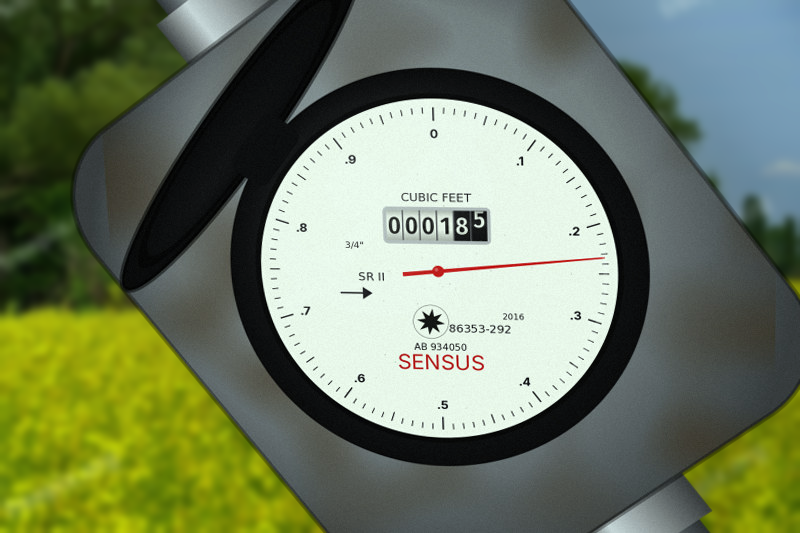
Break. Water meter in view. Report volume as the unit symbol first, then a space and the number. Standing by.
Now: ft³ 185.23
